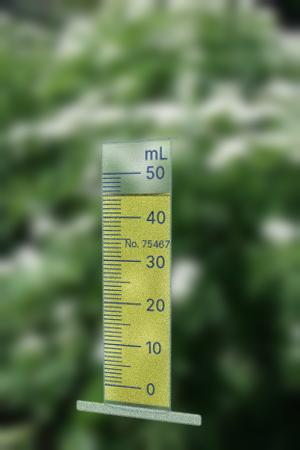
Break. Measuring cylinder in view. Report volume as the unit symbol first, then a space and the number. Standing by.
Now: mL 45
